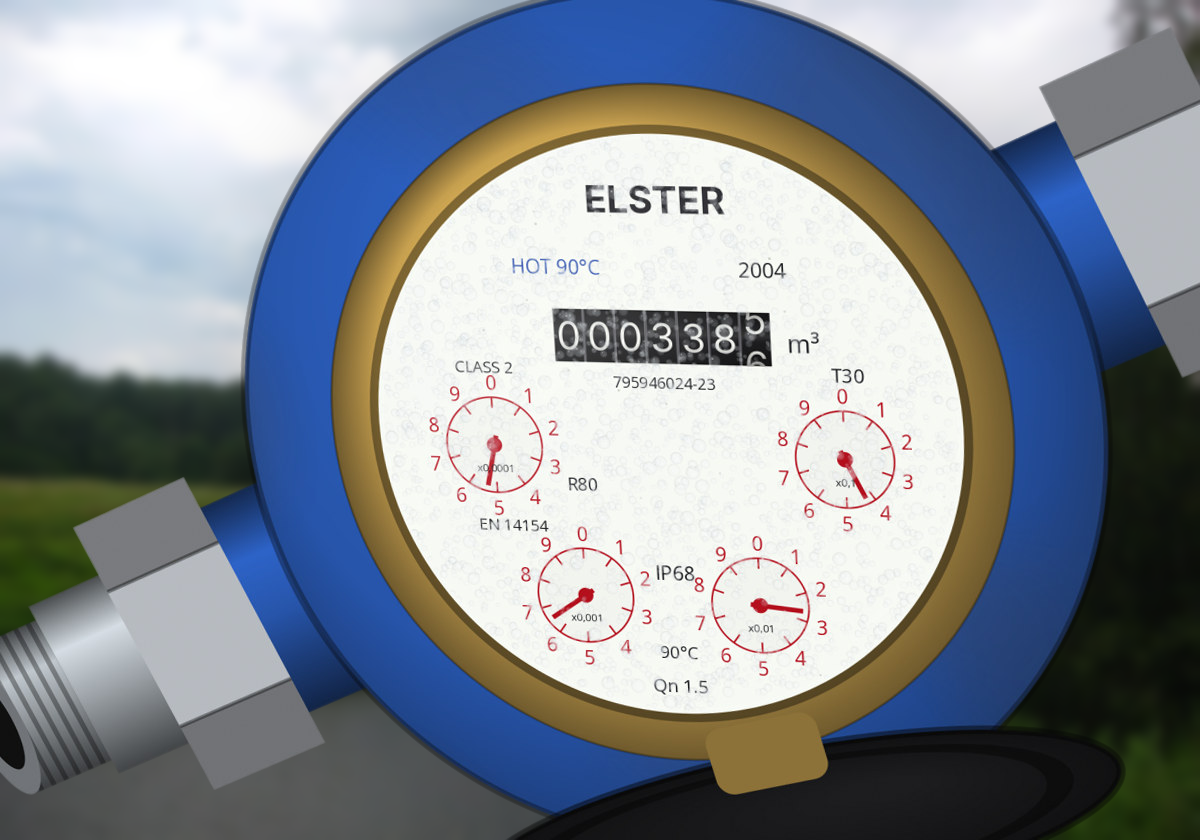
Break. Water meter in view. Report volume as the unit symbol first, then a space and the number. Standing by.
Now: m³ 3385.4265
